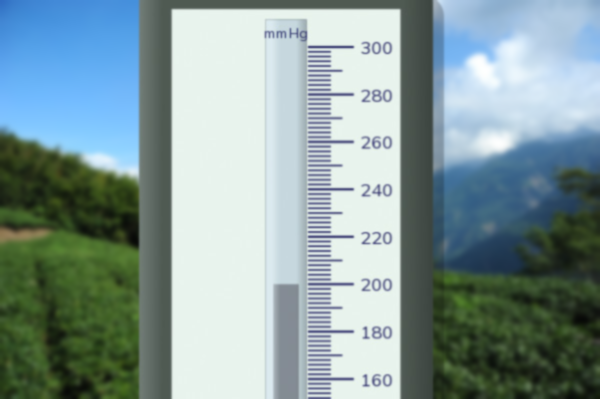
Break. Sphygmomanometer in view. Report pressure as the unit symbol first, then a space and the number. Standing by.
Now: mmHg 200
